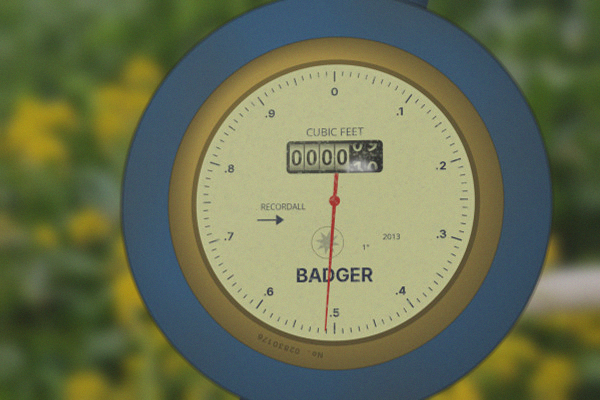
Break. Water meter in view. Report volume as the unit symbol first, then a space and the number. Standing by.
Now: ft³ 9.51
